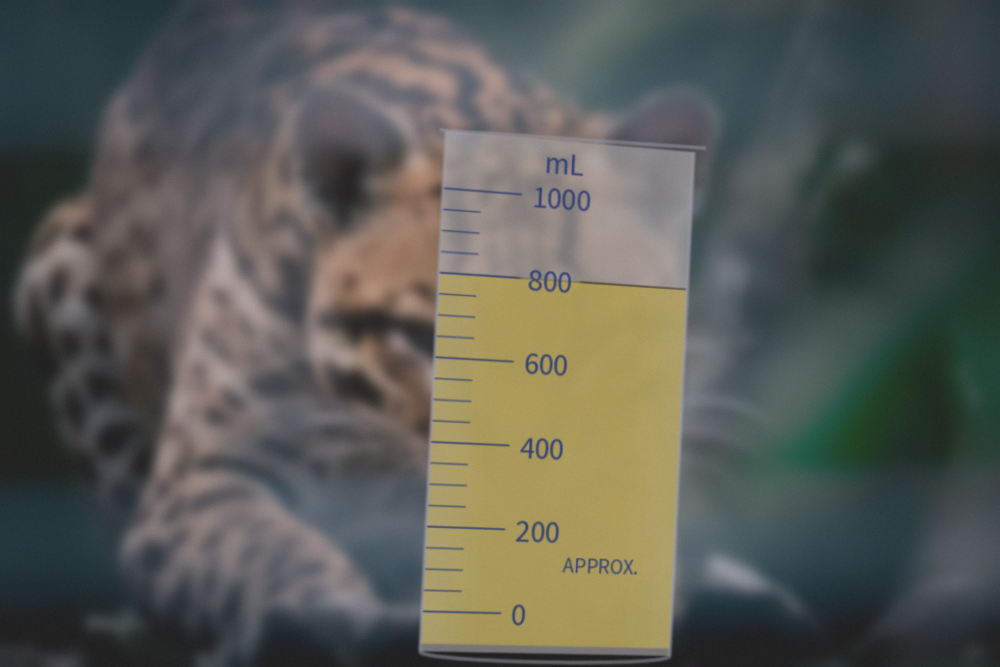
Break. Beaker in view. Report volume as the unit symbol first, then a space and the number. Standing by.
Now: mL 800
